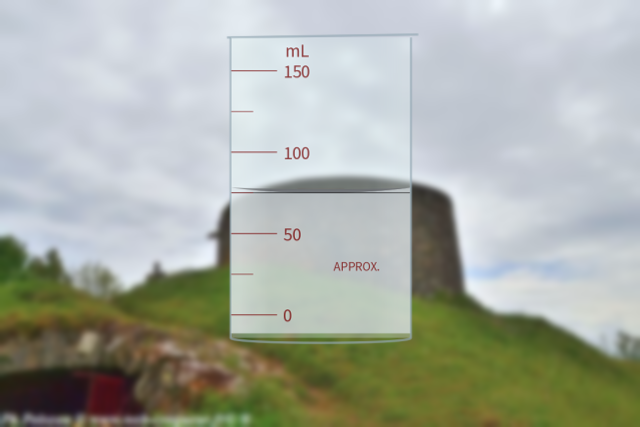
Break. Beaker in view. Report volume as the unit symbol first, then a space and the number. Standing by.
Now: mL 75
